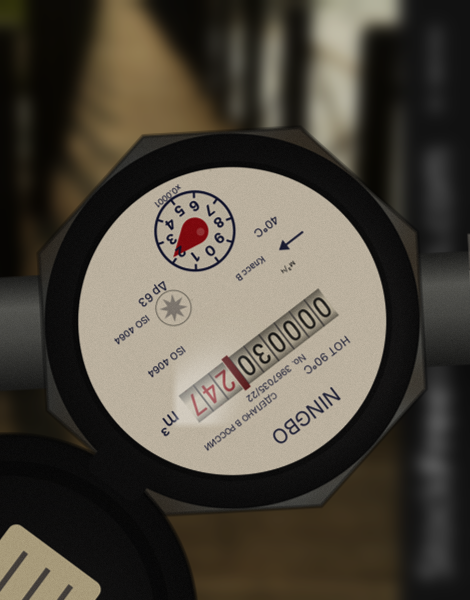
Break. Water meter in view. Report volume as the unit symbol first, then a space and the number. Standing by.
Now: m³ 30.2472
